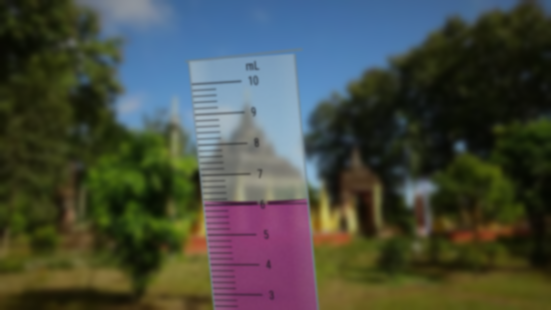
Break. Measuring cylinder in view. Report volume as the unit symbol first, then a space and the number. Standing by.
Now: mL 6
